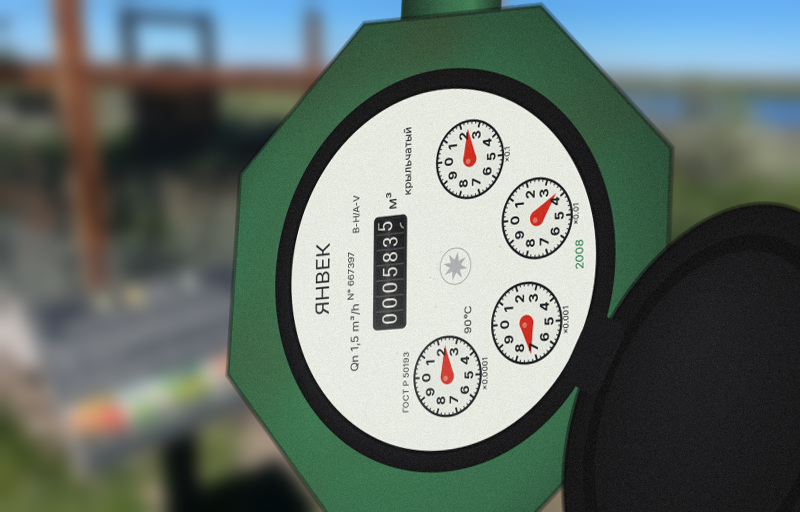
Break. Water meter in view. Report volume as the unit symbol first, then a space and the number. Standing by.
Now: m³ 5835.2372
